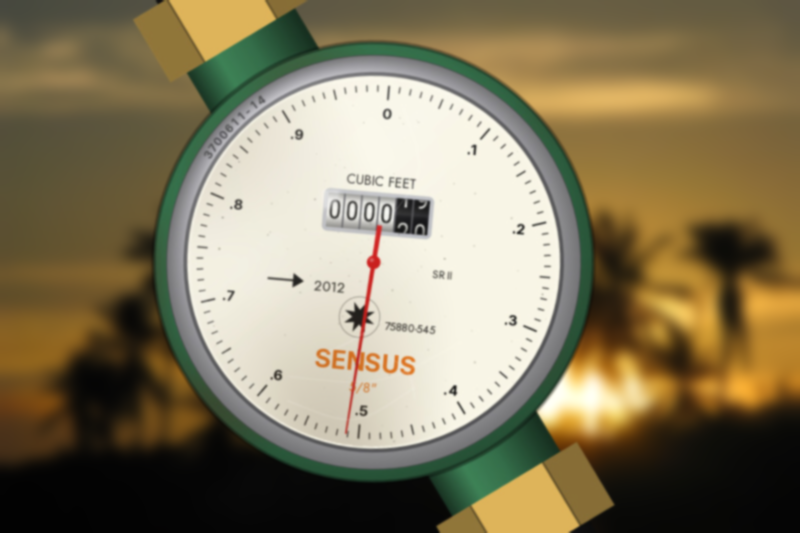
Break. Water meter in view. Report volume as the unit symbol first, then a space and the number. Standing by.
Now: ft³ 19.51
